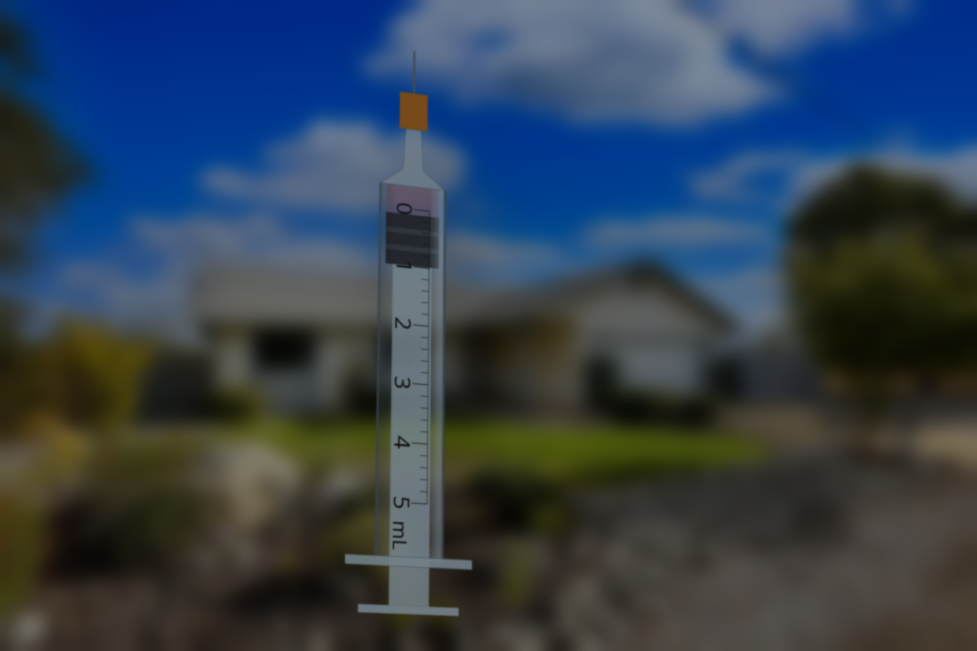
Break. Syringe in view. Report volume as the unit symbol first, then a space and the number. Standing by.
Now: mL 0.1
